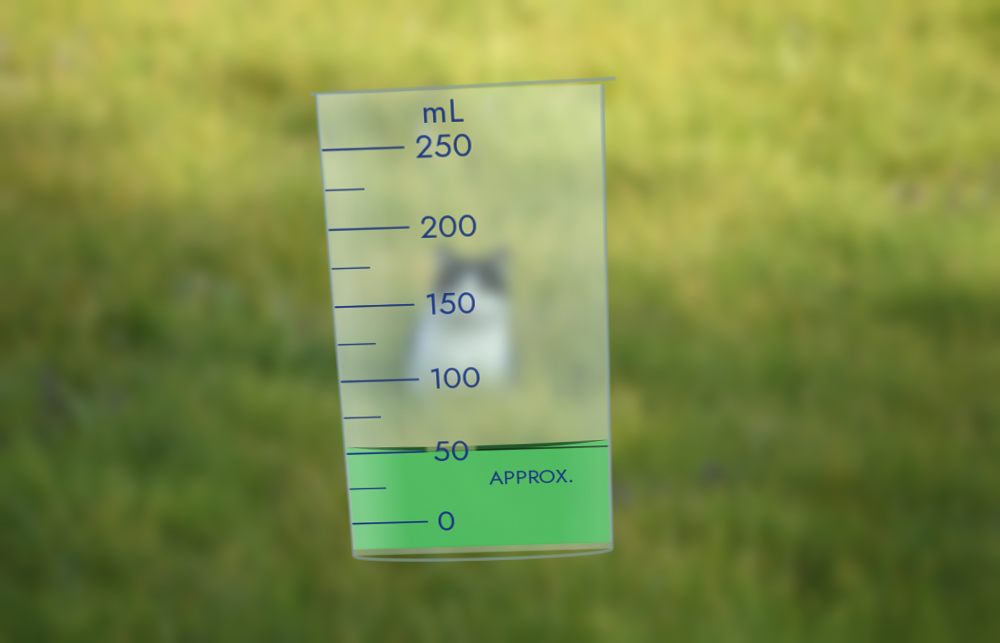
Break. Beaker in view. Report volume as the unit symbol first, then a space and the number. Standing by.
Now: mL 50
